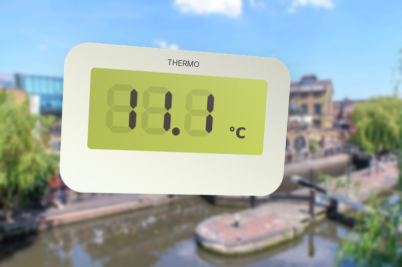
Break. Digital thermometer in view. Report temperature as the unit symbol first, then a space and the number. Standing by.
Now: °C 11.1
